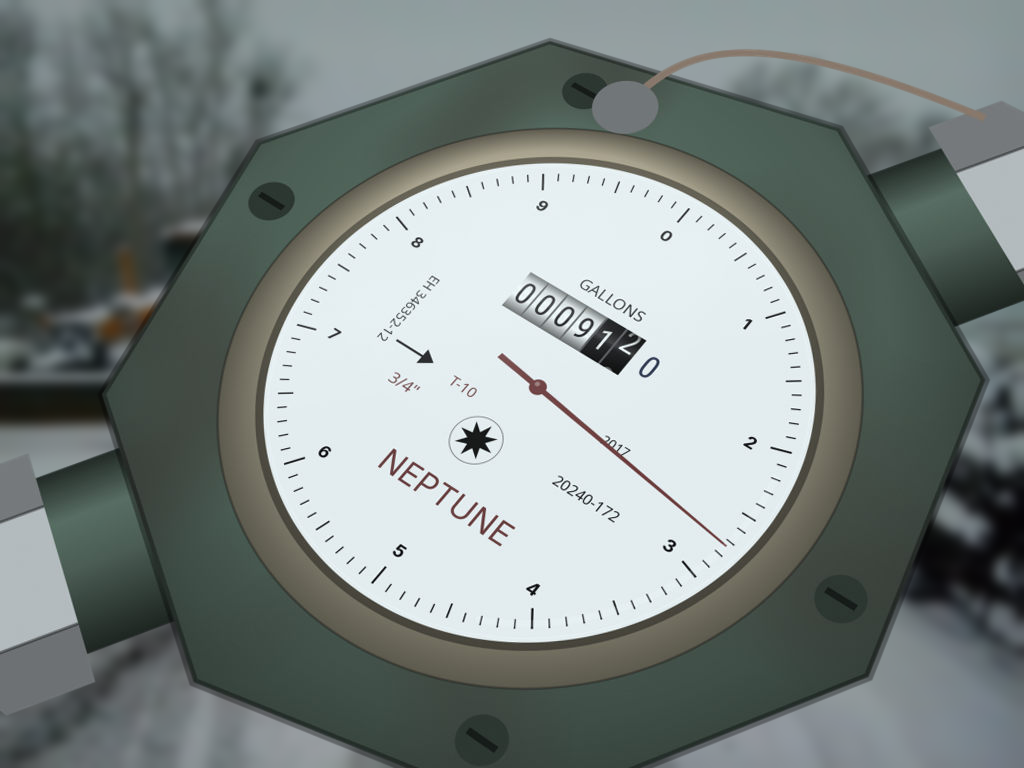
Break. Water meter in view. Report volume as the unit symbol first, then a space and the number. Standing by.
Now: gal 9122.7
